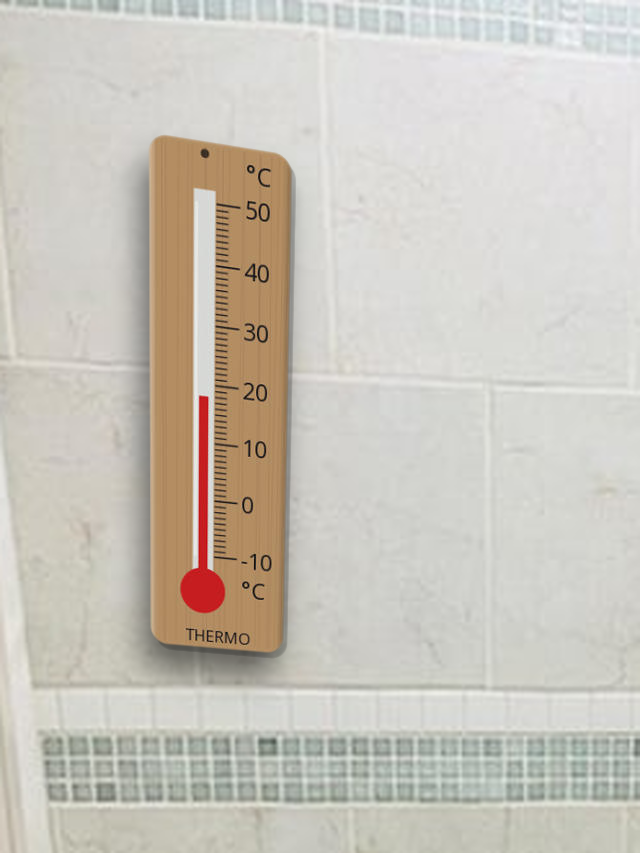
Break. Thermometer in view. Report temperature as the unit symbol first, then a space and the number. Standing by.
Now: °C 18
